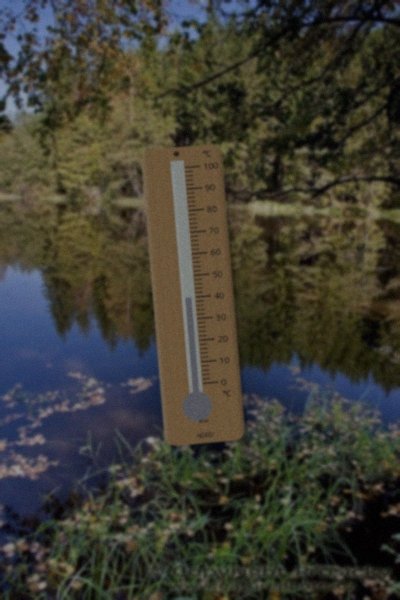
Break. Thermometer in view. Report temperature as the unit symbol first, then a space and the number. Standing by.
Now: °C 40
